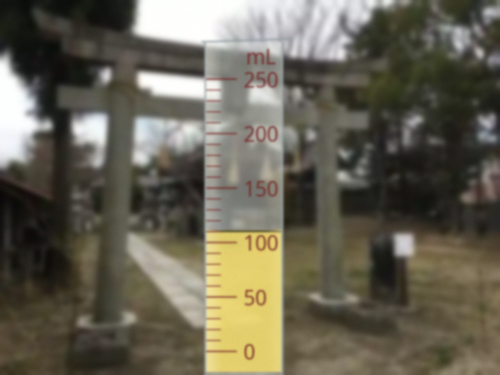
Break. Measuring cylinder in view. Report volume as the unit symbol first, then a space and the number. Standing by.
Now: mL 110
